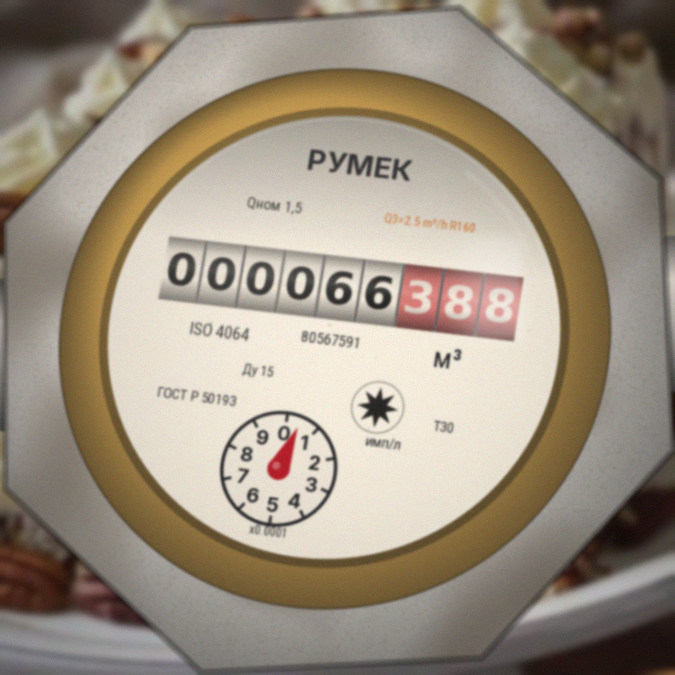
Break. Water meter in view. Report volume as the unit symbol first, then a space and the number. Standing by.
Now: m³ 66.3880
